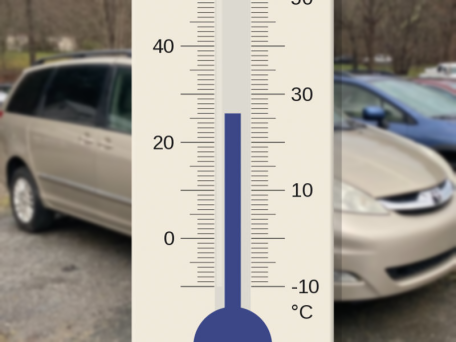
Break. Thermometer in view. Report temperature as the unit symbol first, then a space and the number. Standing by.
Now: °C 26
